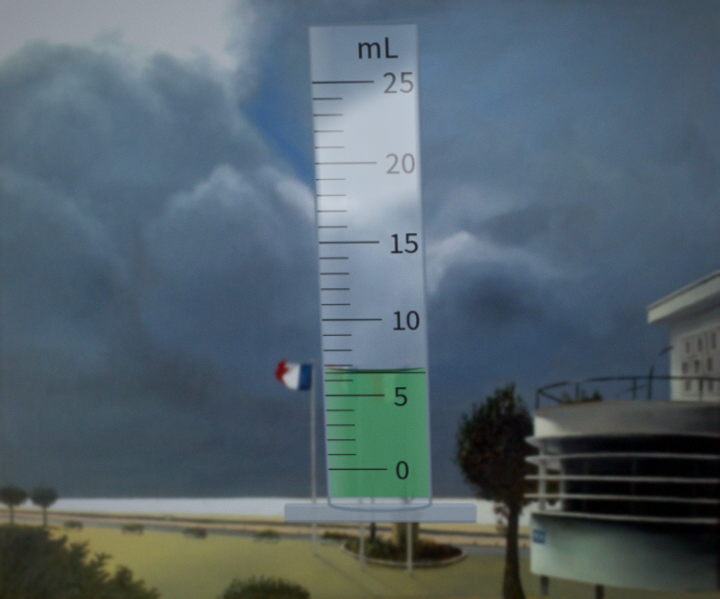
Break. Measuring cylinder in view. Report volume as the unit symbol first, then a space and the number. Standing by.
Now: mL 6.5
